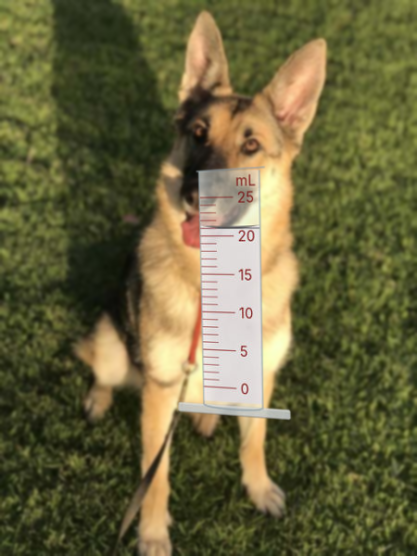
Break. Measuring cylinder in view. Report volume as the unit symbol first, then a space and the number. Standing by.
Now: mL 21
